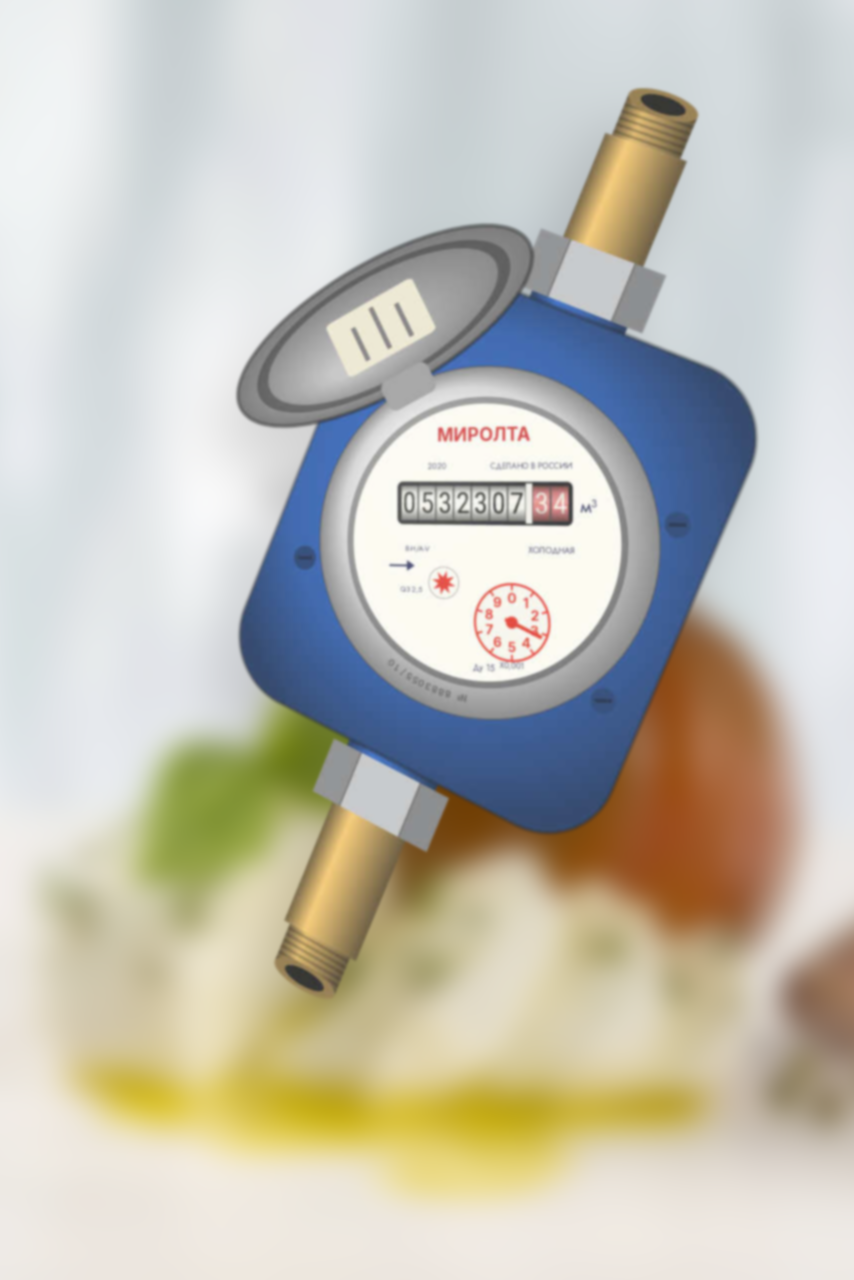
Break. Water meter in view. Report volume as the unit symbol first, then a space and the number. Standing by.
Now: m³ 532307.343
